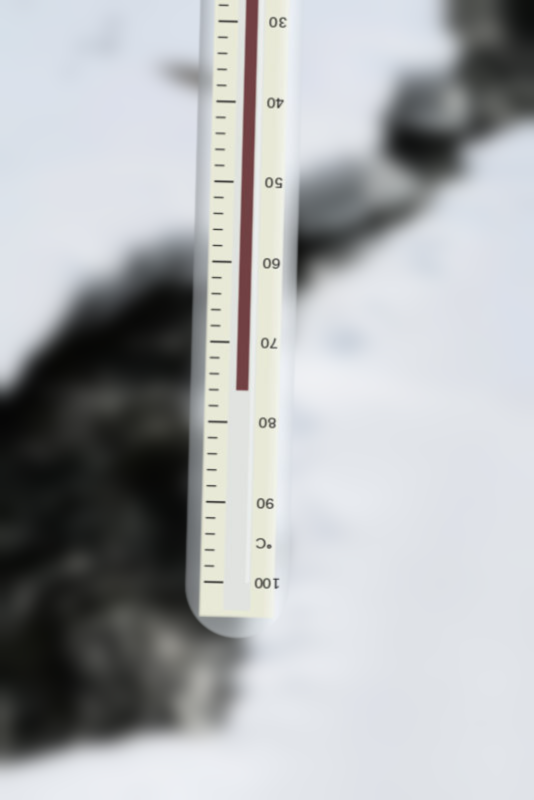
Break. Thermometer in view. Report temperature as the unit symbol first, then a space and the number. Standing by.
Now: °C 76
